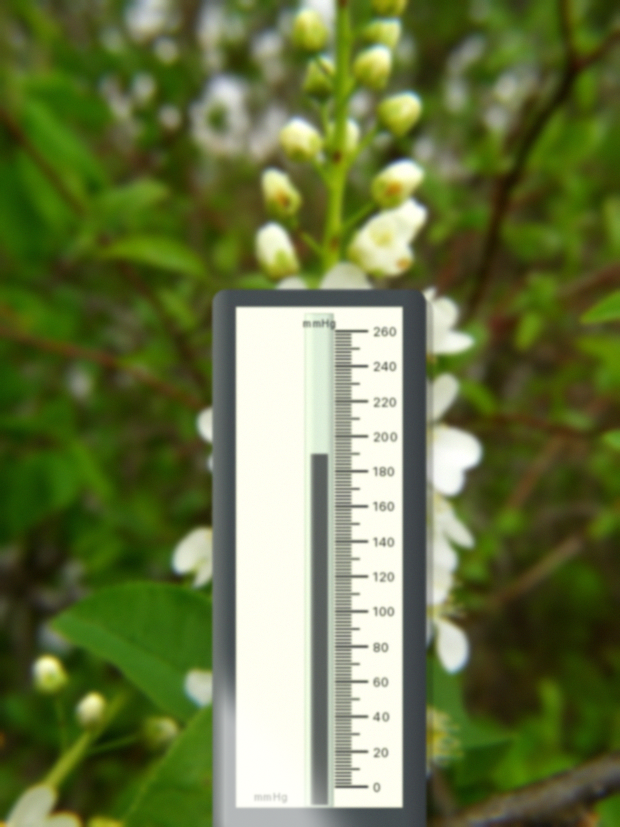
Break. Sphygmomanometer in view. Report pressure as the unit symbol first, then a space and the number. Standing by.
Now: mmHg 190
